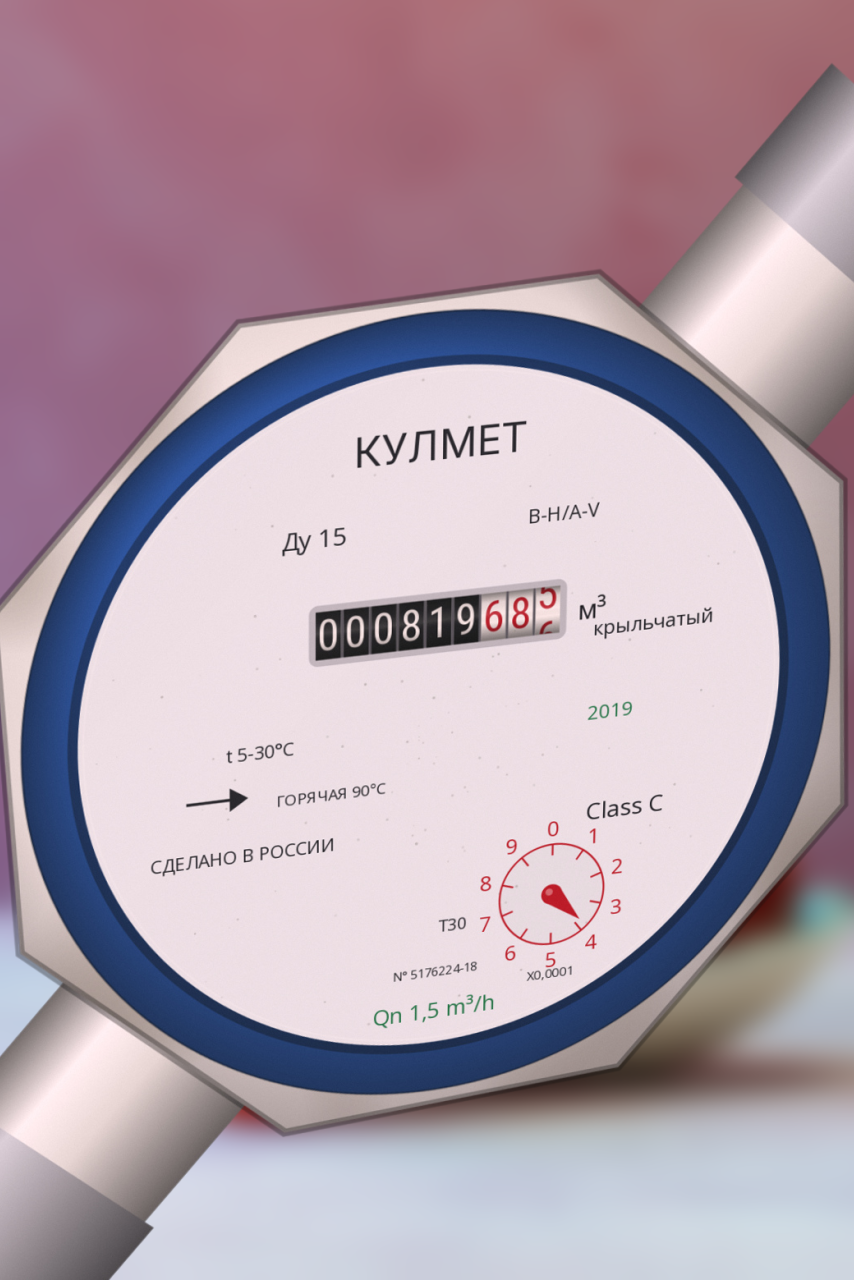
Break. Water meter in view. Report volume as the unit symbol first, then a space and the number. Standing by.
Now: m³ 819.6853
